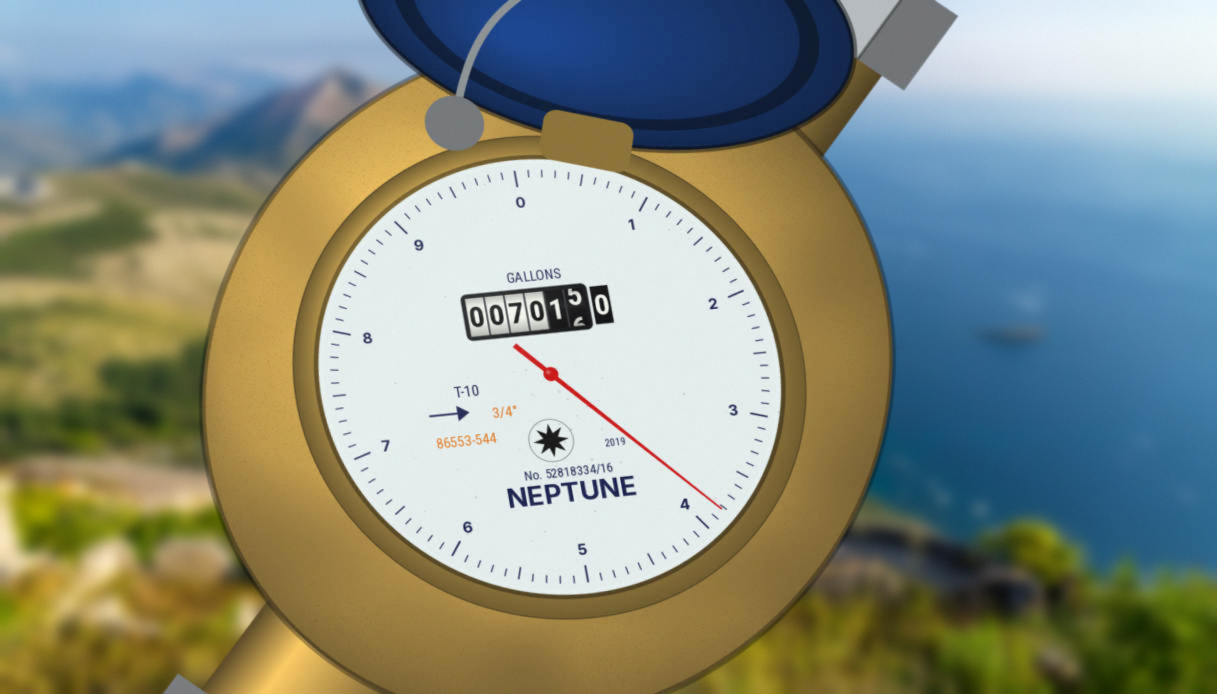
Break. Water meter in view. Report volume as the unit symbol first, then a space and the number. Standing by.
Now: gal 70153.8
